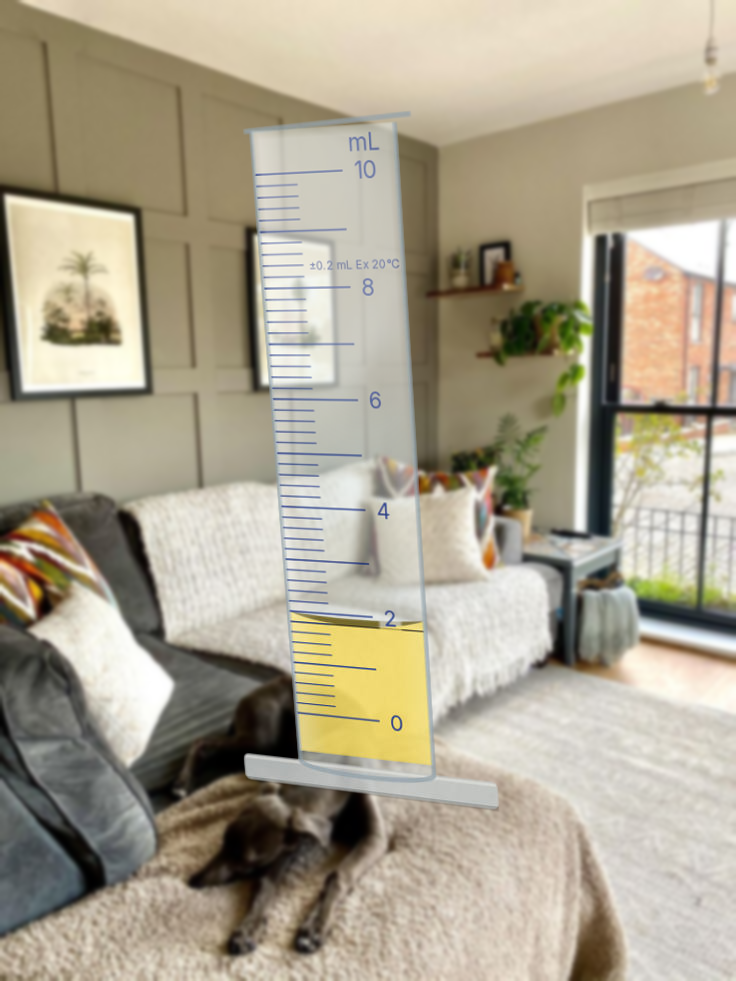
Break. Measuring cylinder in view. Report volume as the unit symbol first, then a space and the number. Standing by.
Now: mL 1.8
